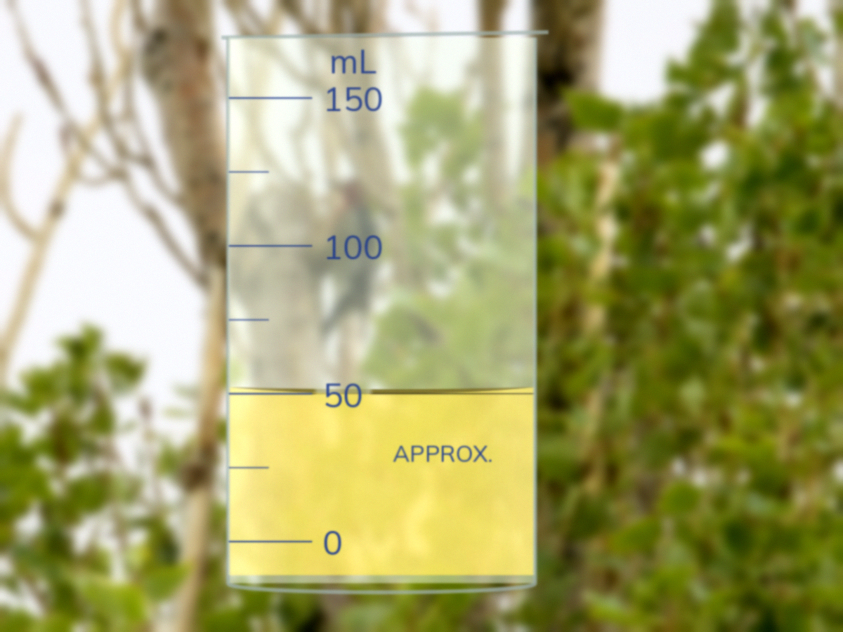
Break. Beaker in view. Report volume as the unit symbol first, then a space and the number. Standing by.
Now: mL 50
